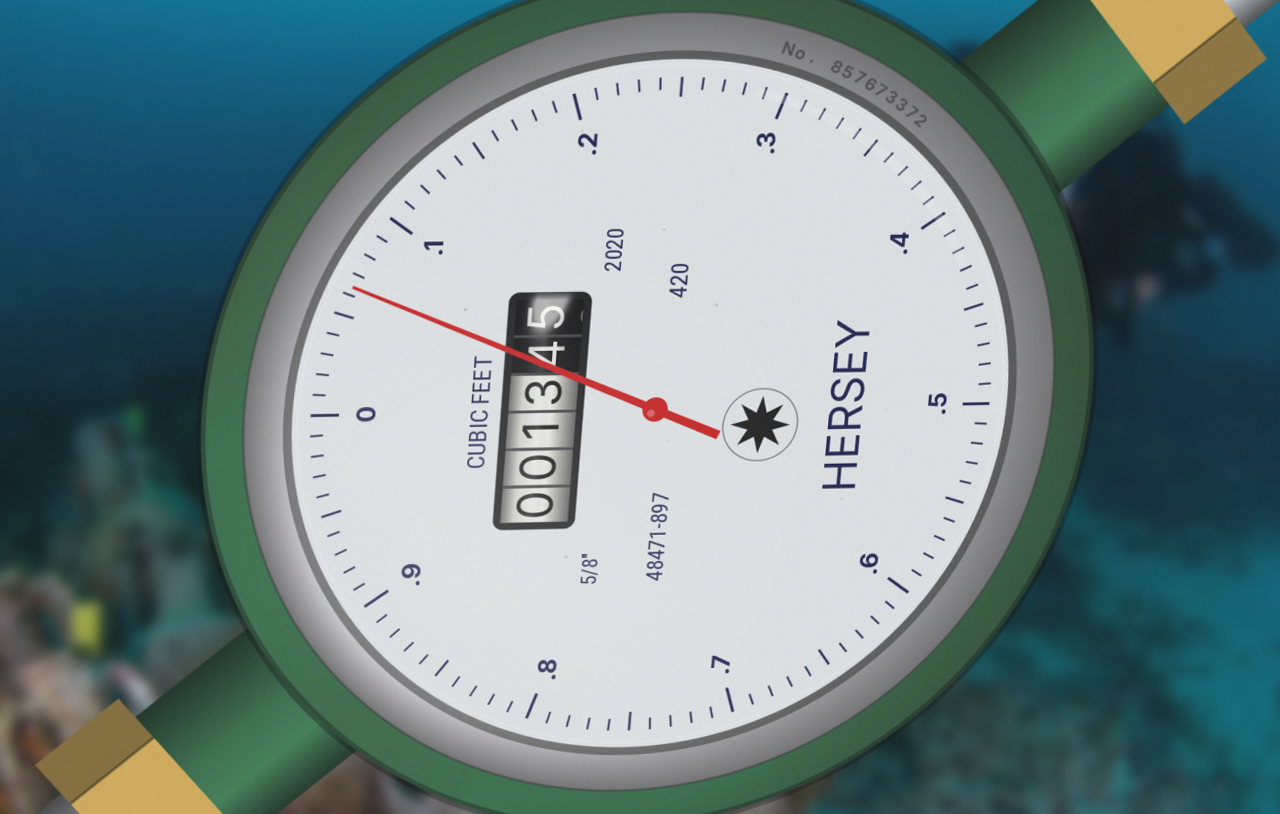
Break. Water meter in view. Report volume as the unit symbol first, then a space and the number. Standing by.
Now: ft³ 1345.06
